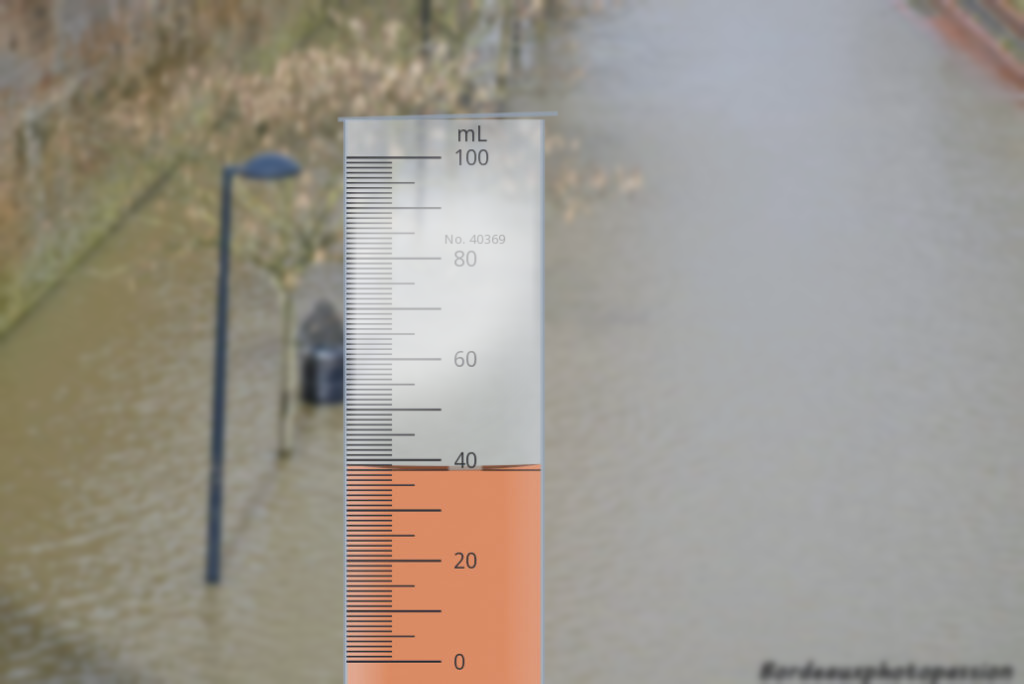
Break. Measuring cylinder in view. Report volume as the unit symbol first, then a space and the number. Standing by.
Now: mL 38
